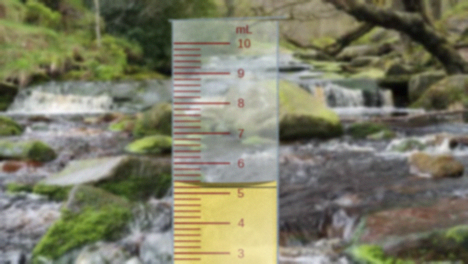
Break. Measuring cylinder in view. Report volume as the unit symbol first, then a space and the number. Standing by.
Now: mL 5.2
